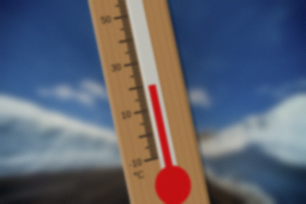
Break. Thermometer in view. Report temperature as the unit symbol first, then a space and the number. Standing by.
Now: °C 20
